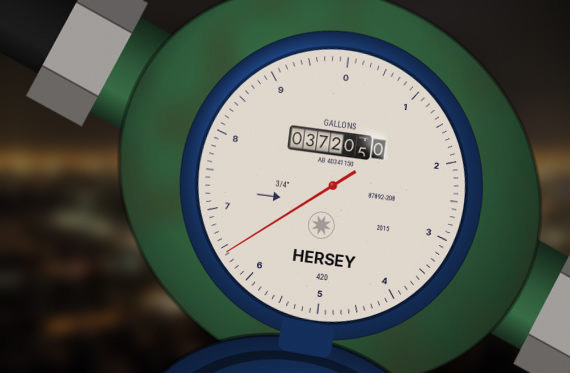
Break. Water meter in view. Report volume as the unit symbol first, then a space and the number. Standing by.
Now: gal 372046.4
